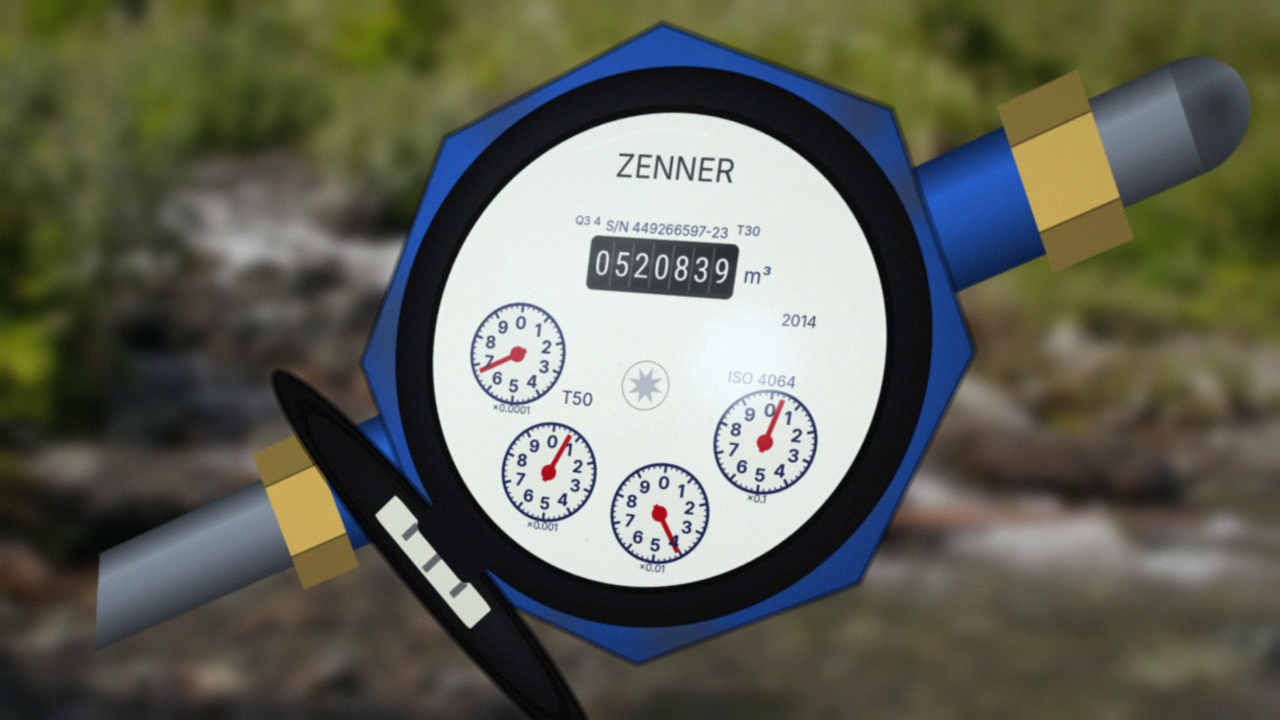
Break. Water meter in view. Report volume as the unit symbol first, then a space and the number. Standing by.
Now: m³ 520839.0406
